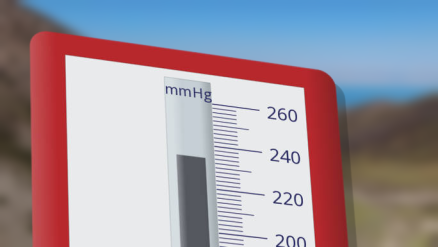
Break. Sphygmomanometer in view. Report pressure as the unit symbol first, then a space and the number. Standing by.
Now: mmHg 234
